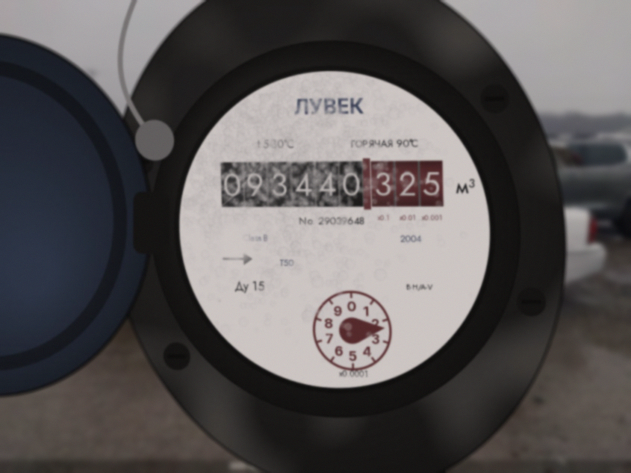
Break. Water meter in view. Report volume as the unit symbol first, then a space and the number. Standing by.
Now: m³ 93440.3252
